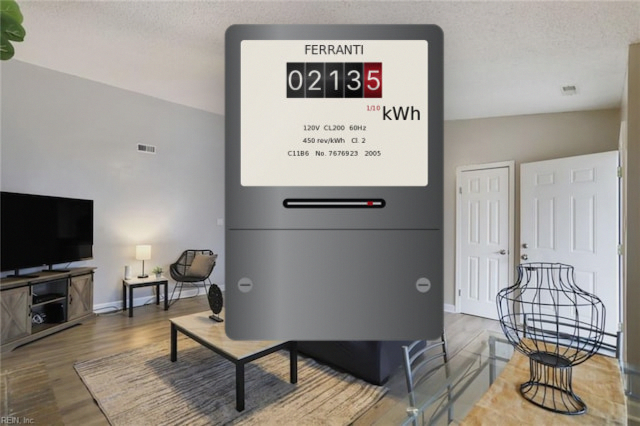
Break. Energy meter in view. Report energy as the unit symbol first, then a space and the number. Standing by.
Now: kWh 213.5
